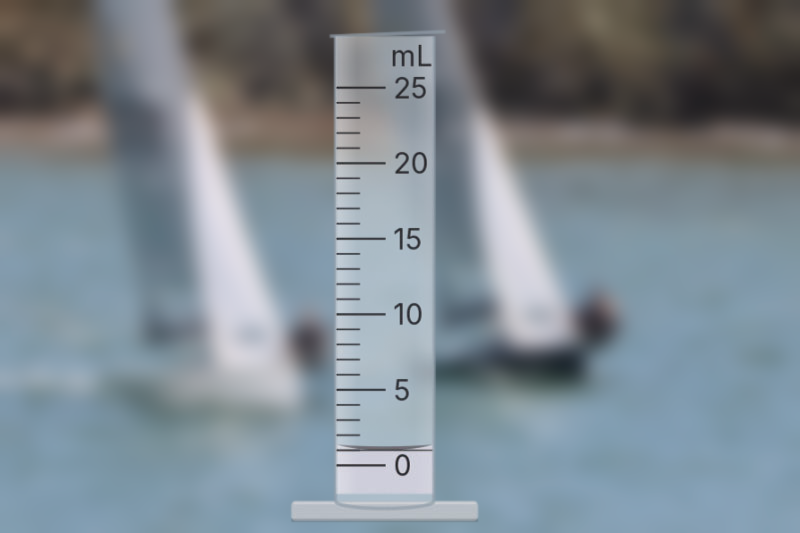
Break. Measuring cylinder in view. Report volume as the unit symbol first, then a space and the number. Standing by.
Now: mL 1
